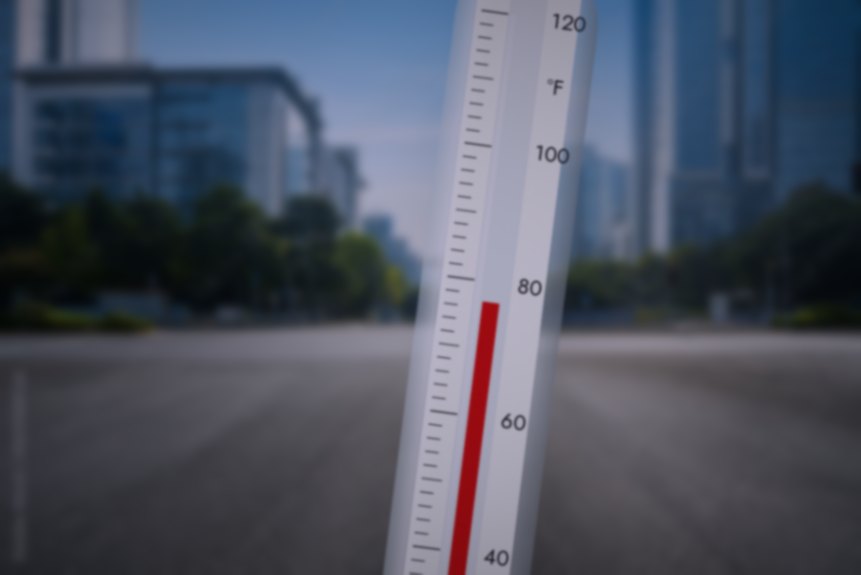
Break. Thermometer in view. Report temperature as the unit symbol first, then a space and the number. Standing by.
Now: °F 77
